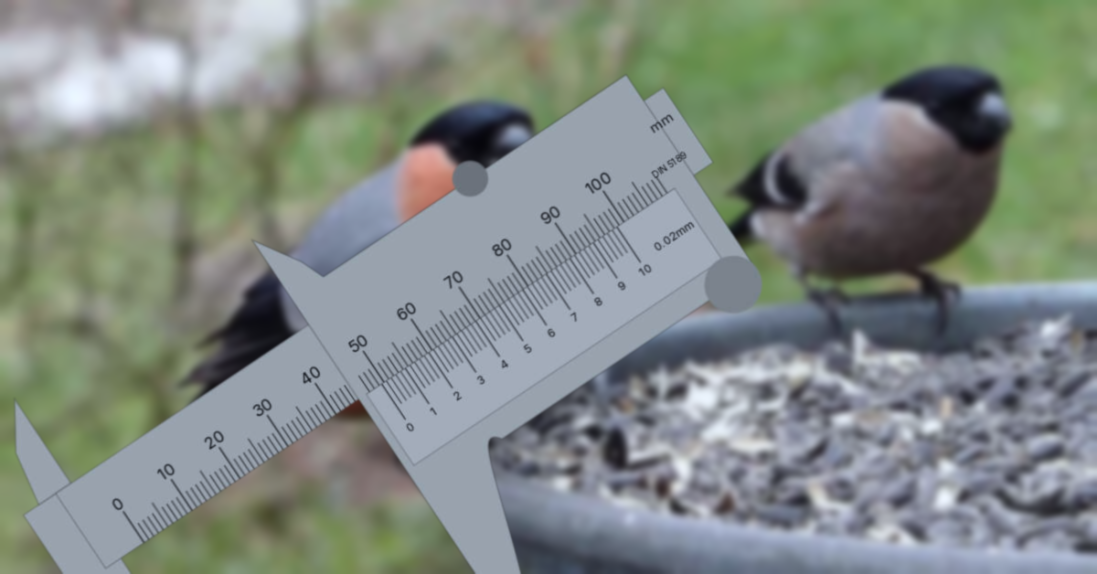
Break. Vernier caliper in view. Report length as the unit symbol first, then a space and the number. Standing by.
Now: mm 49.5
